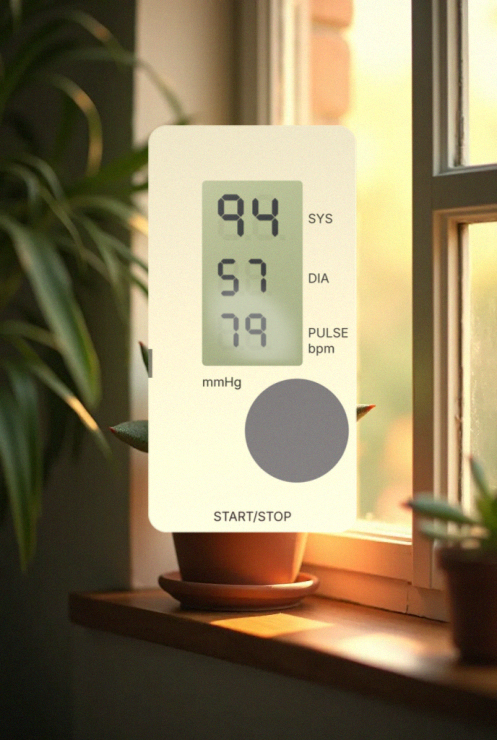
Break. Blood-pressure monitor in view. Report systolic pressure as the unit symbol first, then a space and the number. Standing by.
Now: mmHg 94
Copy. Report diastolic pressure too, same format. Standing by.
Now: mmHg 57
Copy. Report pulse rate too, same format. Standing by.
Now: bpm 79
